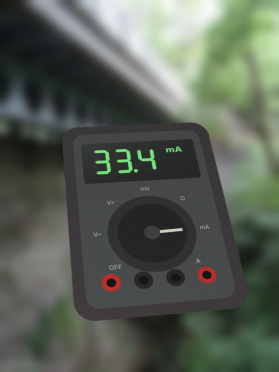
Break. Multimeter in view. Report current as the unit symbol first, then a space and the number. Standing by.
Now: mA 33.4
